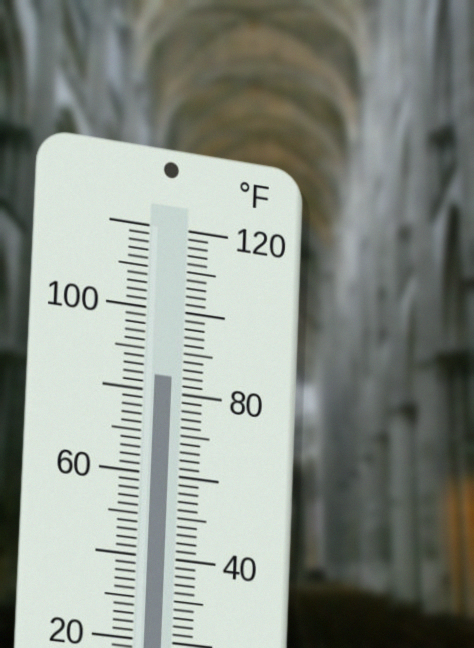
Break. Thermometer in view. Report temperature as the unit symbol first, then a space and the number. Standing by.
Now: °F 84
